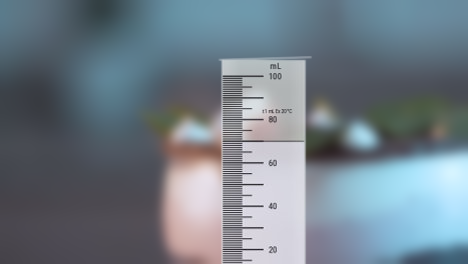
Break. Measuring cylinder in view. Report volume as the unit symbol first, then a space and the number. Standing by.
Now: mL 70
